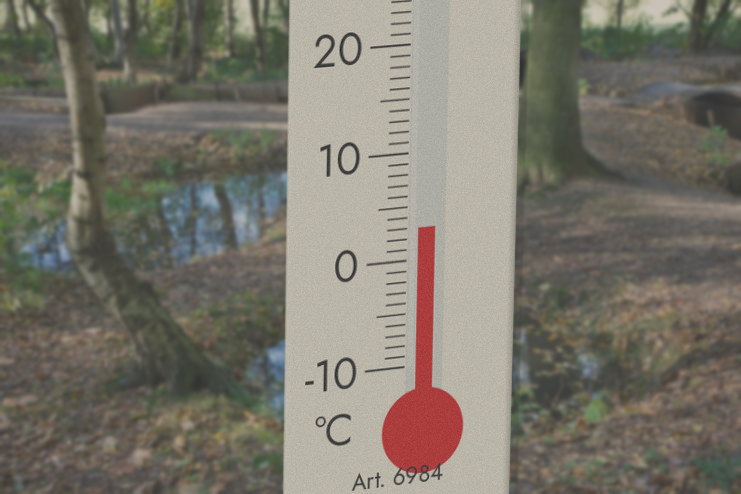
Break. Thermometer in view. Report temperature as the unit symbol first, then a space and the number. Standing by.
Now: °C 3
